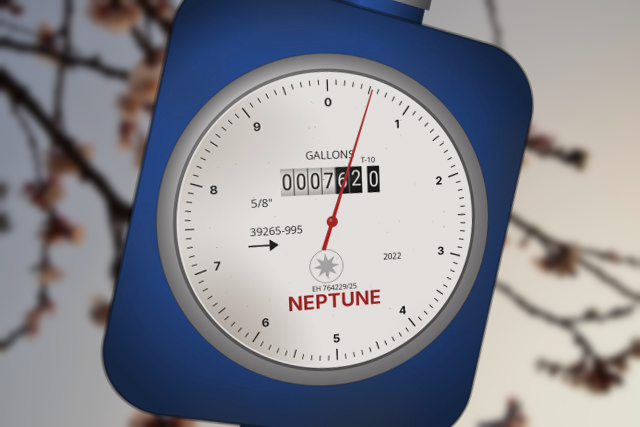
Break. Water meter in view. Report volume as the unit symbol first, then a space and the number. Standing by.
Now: gal 7620.5
